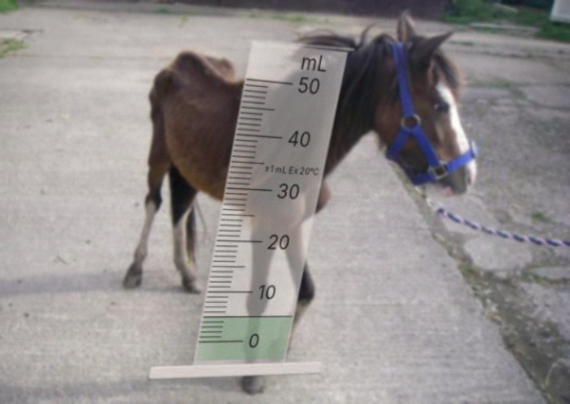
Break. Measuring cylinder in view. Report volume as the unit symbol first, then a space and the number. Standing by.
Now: mL 5
